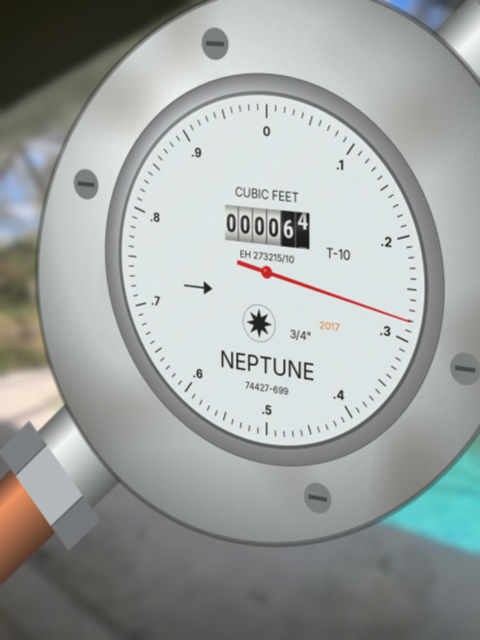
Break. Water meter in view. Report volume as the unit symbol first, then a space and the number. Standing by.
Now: ft³ 64.28
